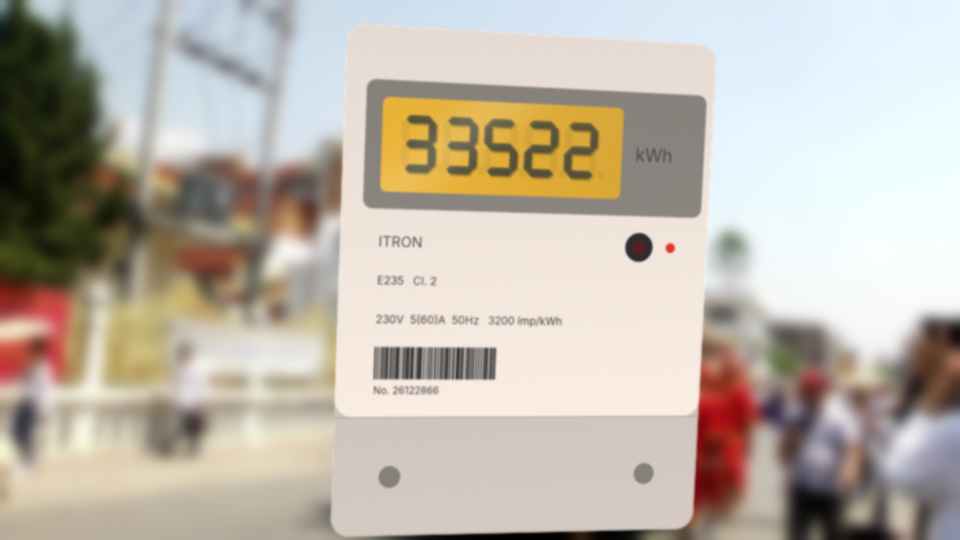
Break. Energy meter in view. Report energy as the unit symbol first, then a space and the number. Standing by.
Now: kWh 33522
